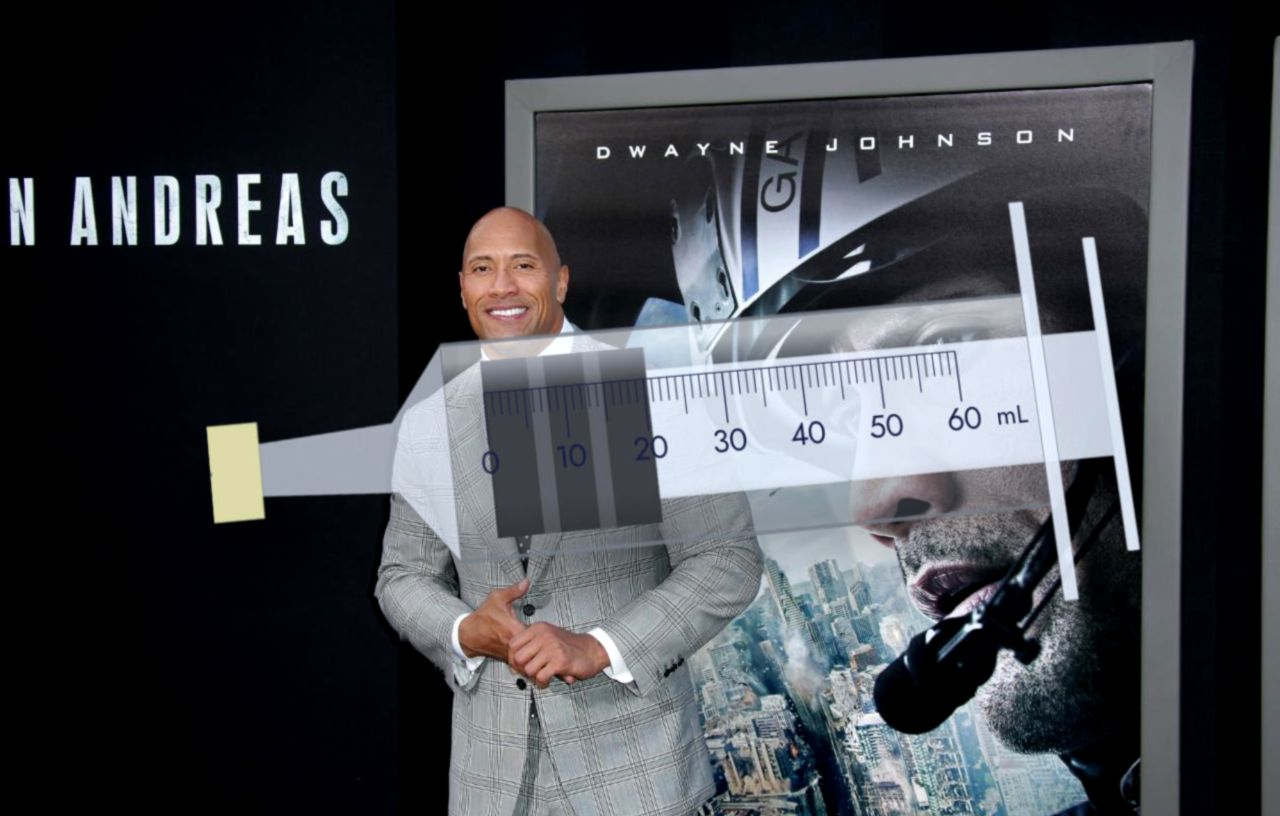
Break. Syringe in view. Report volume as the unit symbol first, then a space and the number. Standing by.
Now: mL 0
